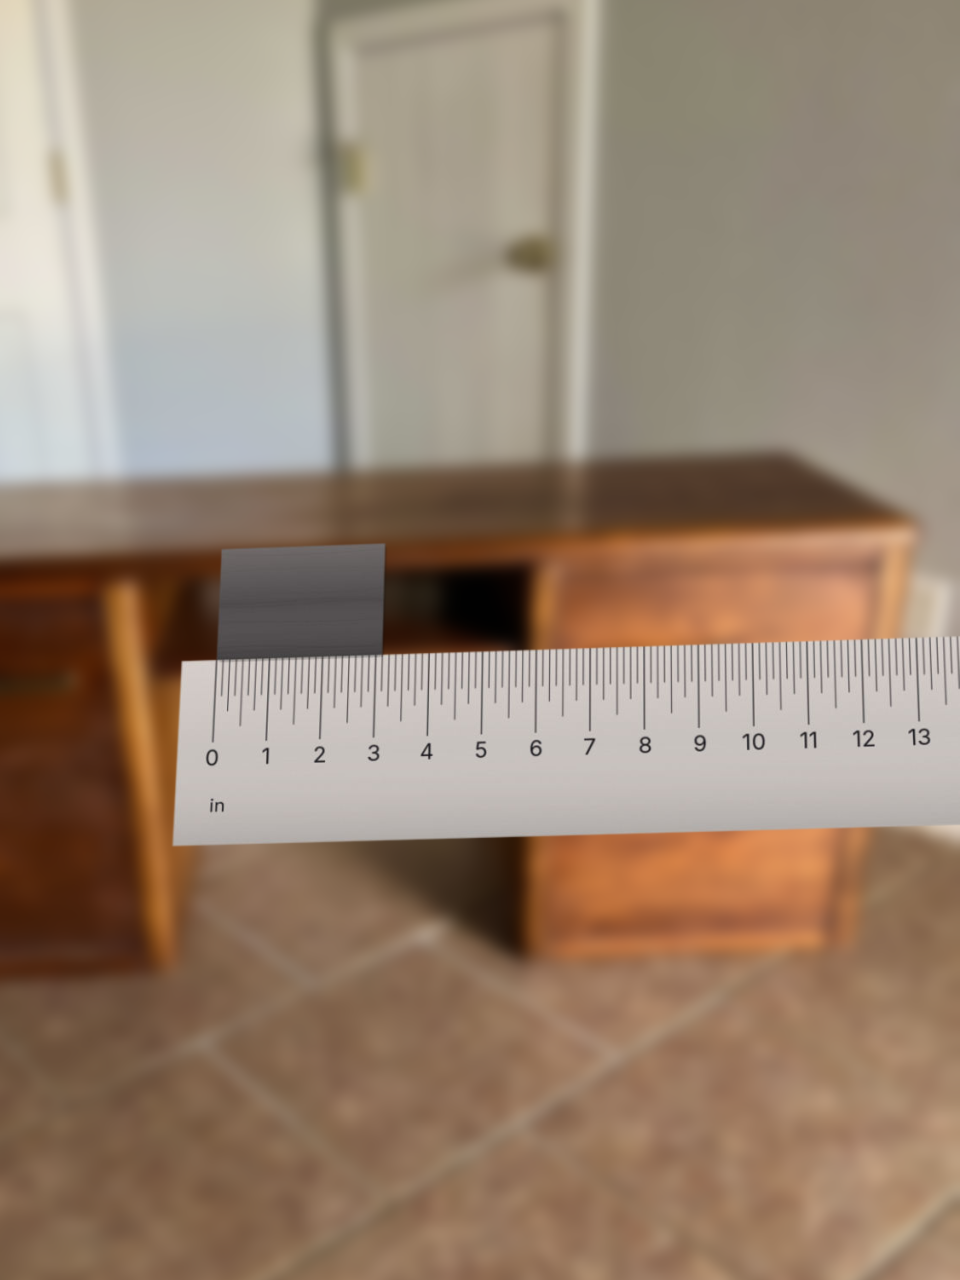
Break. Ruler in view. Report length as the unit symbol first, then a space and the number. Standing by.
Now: in 3.125
